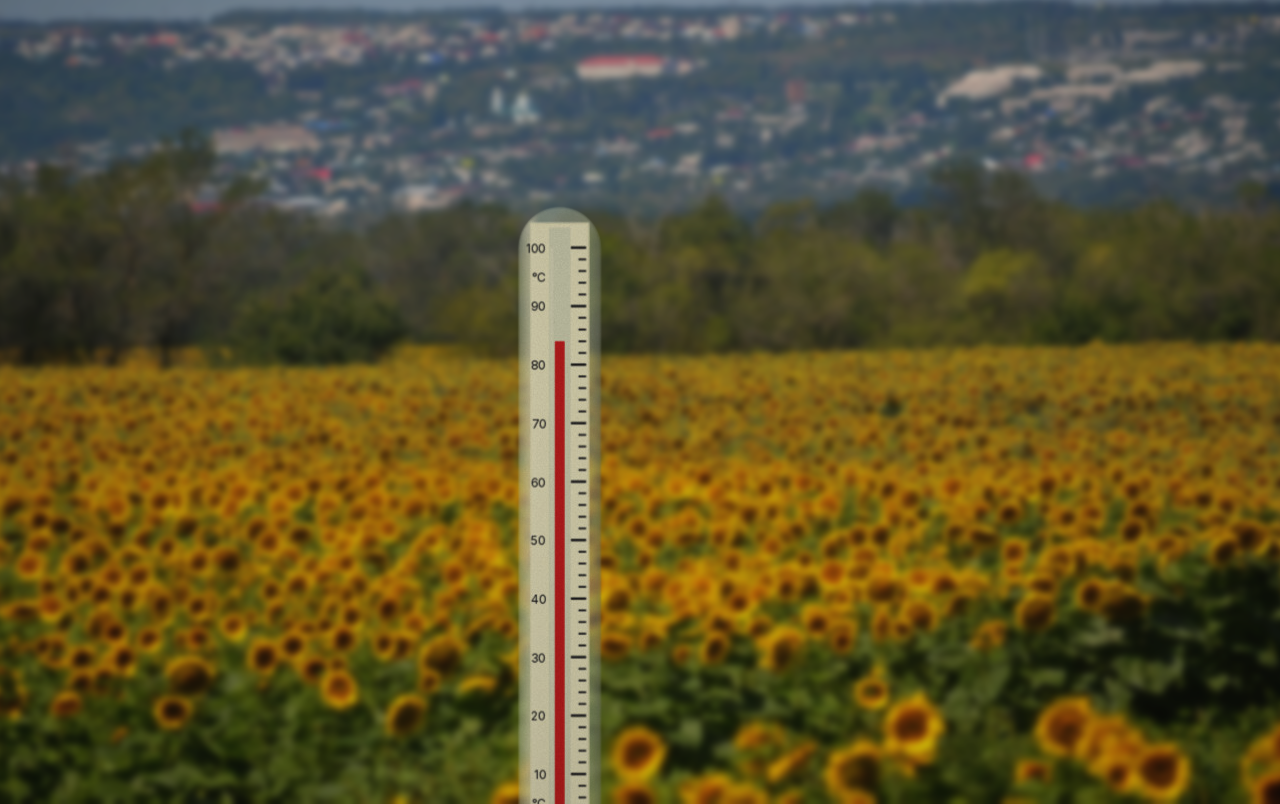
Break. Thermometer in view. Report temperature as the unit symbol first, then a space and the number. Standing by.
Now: °C 84
